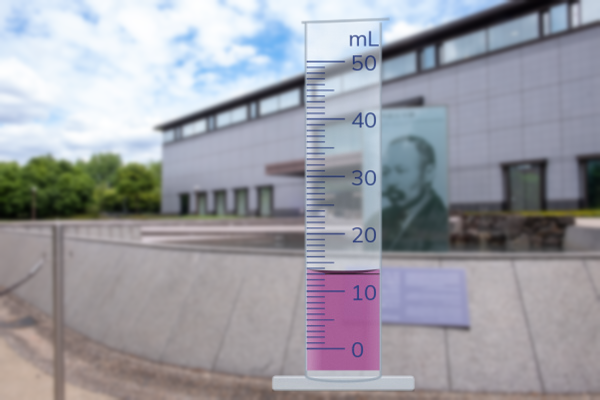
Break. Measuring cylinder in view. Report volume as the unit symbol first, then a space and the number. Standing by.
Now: mL 13
